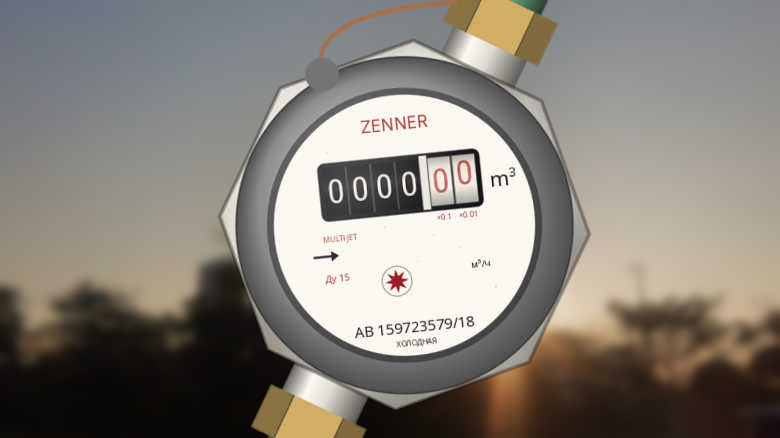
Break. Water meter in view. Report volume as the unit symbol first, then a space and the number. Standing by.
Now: m³ 0.00
